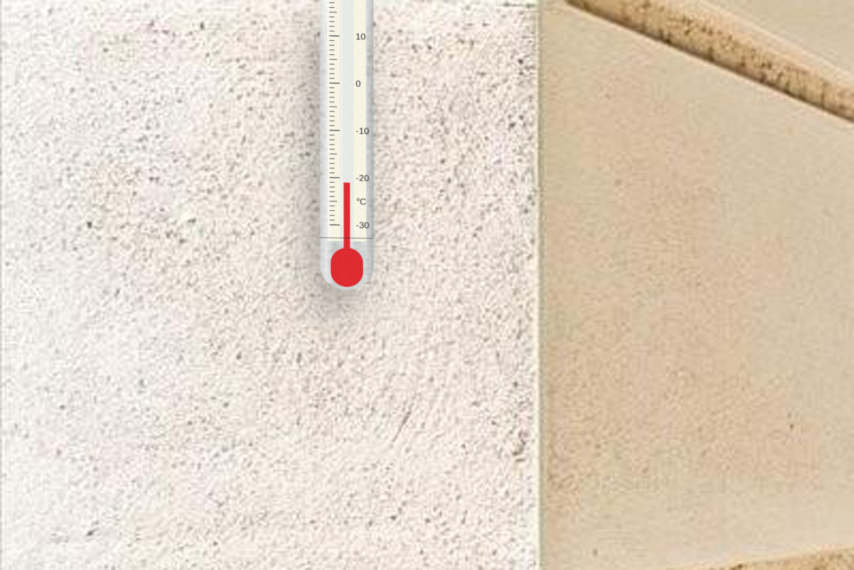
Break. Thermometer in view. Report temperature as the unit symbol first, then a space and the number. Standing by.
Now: °C -21
